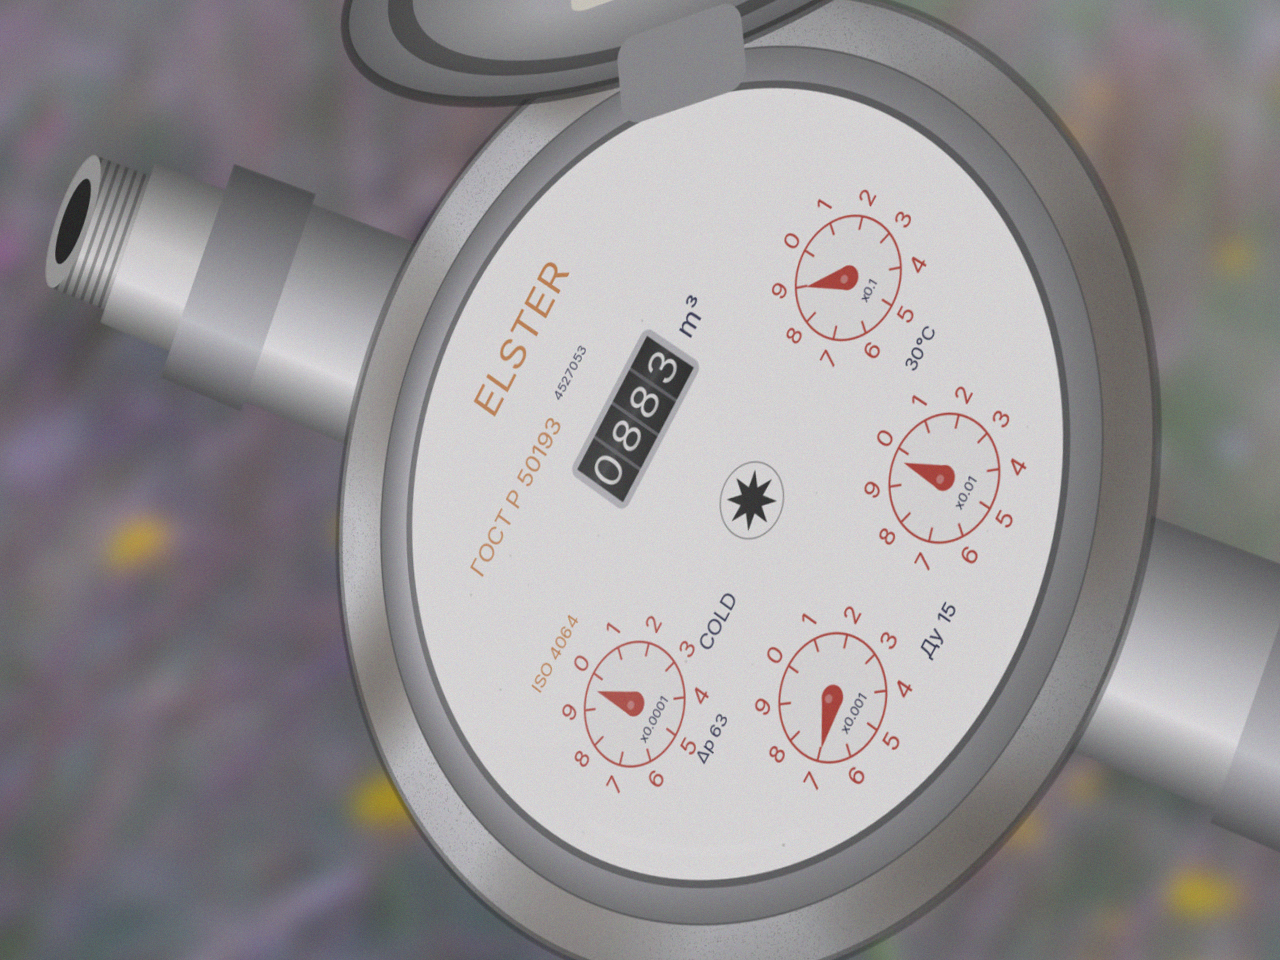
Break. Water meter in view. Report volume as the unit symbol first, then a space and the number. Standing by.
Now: m³ 883.8969
